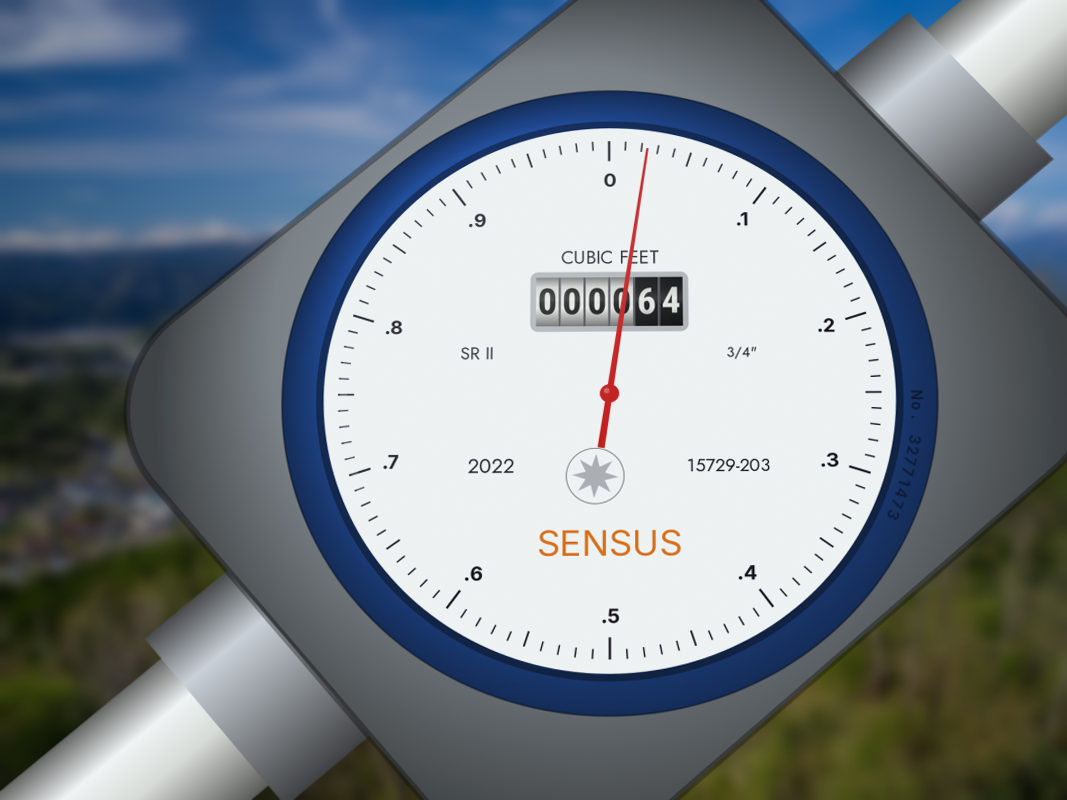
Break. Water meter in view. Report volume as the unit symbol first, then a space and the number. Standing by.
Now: ft³ 64.02
